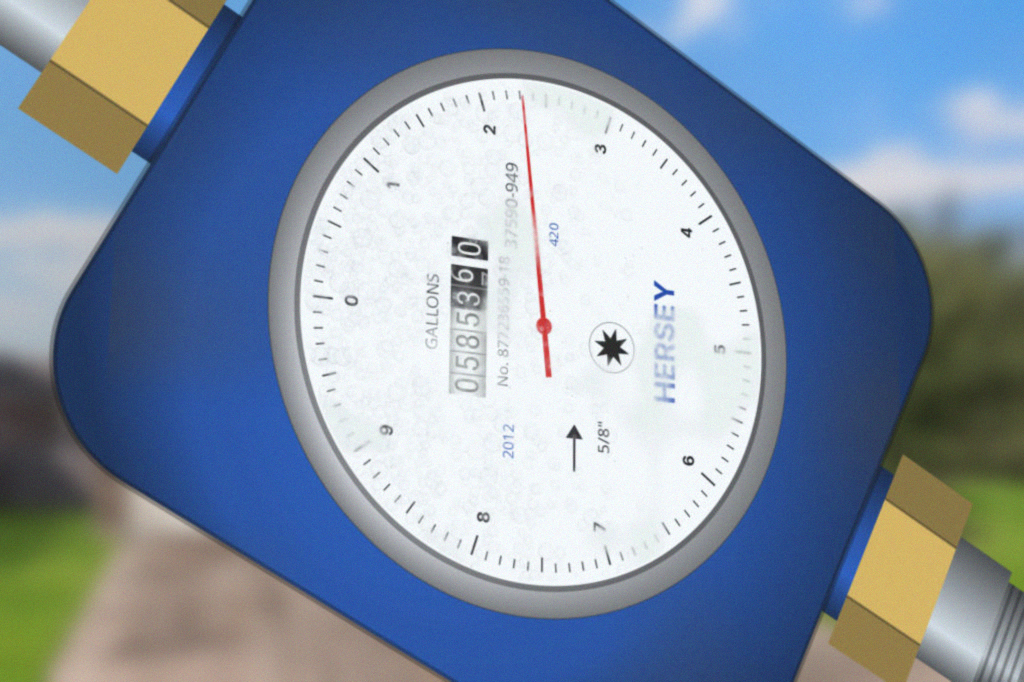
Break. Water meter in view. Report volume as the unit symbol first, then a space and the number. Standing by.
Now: gal 585362.3
